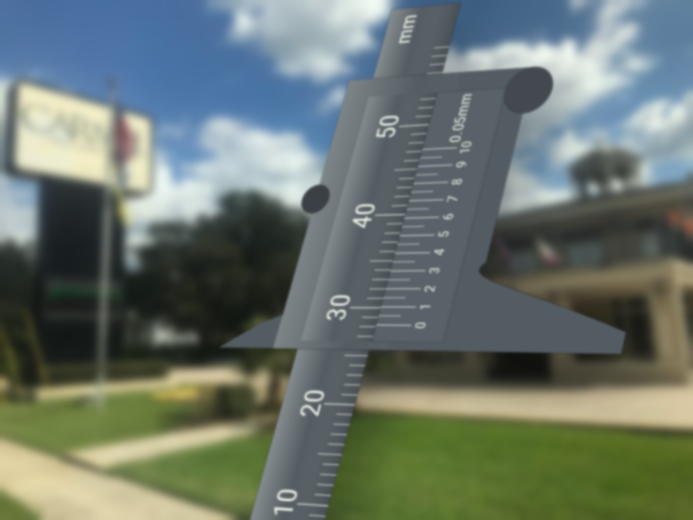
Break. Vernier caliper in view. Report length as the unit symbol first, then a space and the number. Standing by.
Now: mm 28.2
